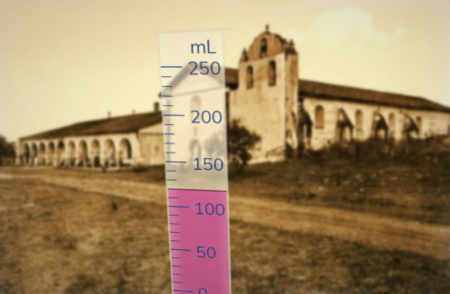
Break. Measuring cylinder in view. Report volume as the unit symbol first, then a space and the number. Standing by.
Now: mL 120
